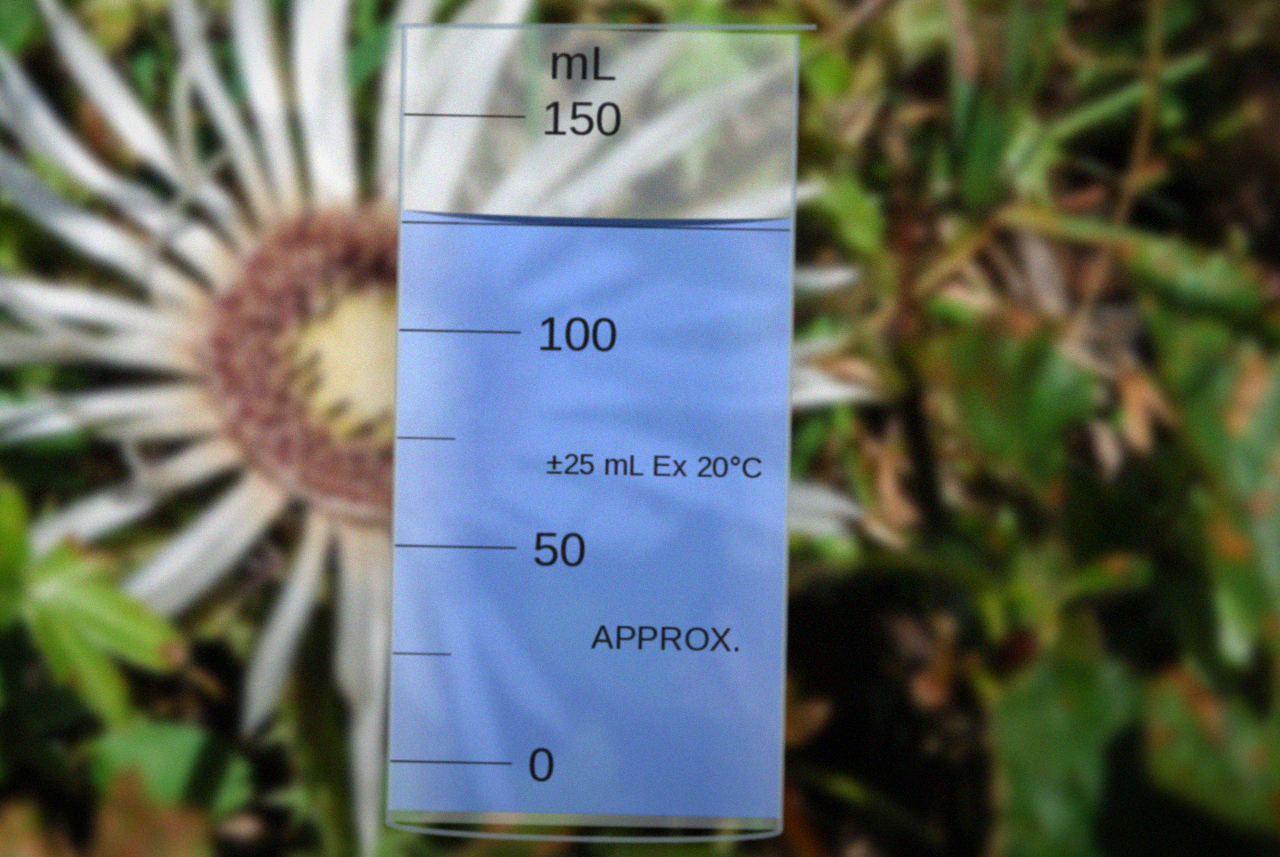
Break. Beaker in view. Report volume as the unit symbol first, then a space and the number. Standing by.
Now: mL 125
